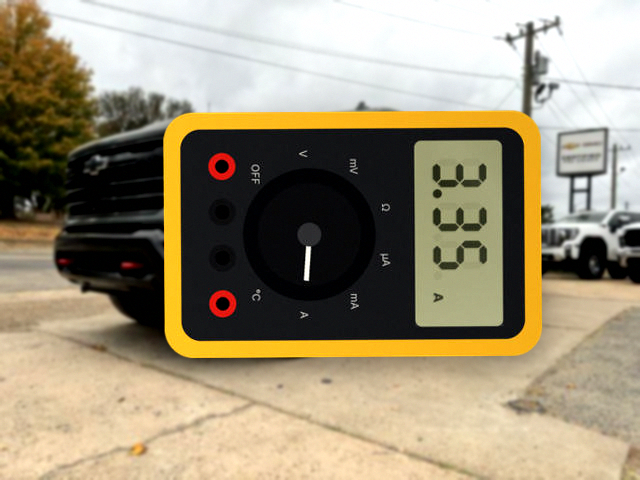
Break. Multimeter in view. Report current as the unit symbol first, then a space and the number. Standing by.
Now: A 3.35
